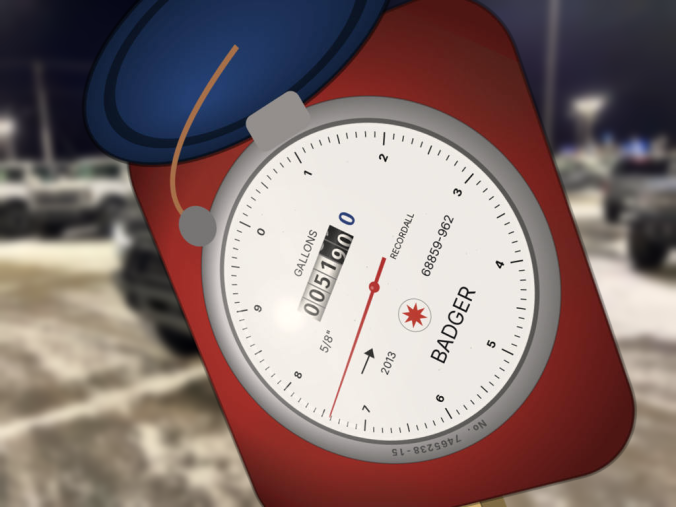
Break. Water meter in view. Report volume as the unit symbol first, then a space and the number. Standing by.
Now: gal 51897.4
